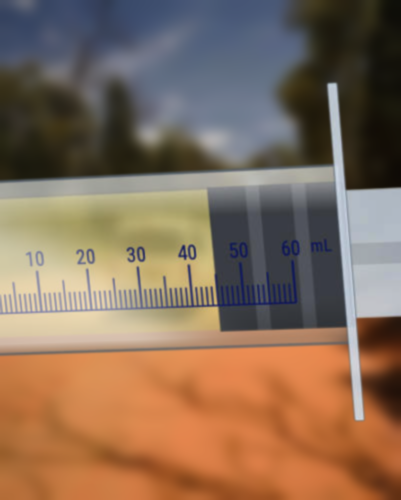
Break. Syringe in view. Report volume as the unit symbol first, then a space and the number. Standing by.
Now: mL 45
